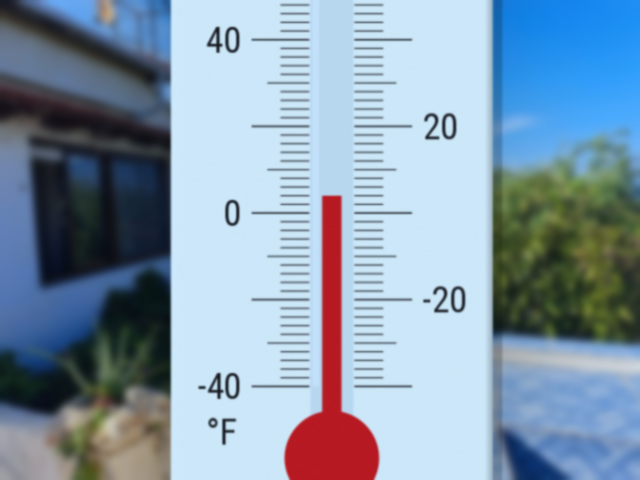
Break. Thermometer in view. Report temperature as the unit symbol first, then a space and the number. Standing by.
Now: °F 4
